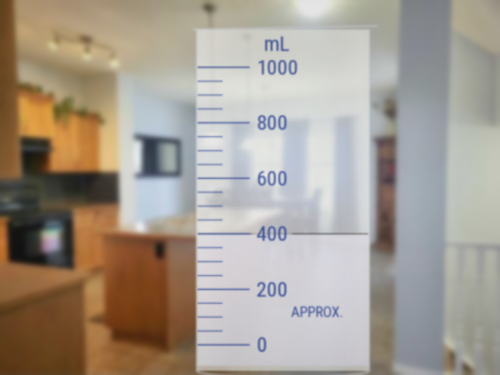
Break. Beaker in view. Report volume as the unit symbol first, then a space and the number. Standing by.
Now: mL 400
